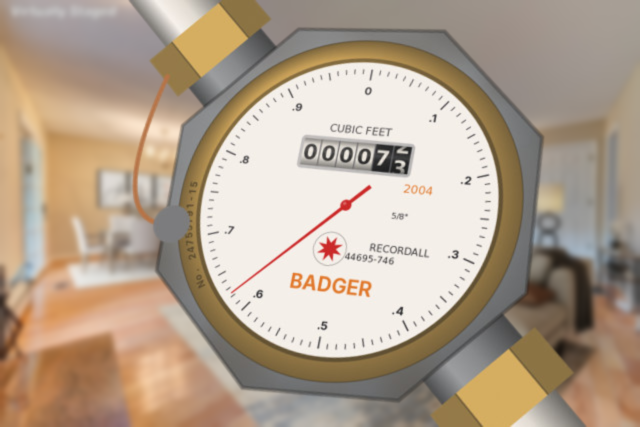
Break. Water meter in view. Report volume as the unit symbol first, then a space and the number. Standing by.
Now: ft³ 72.62
